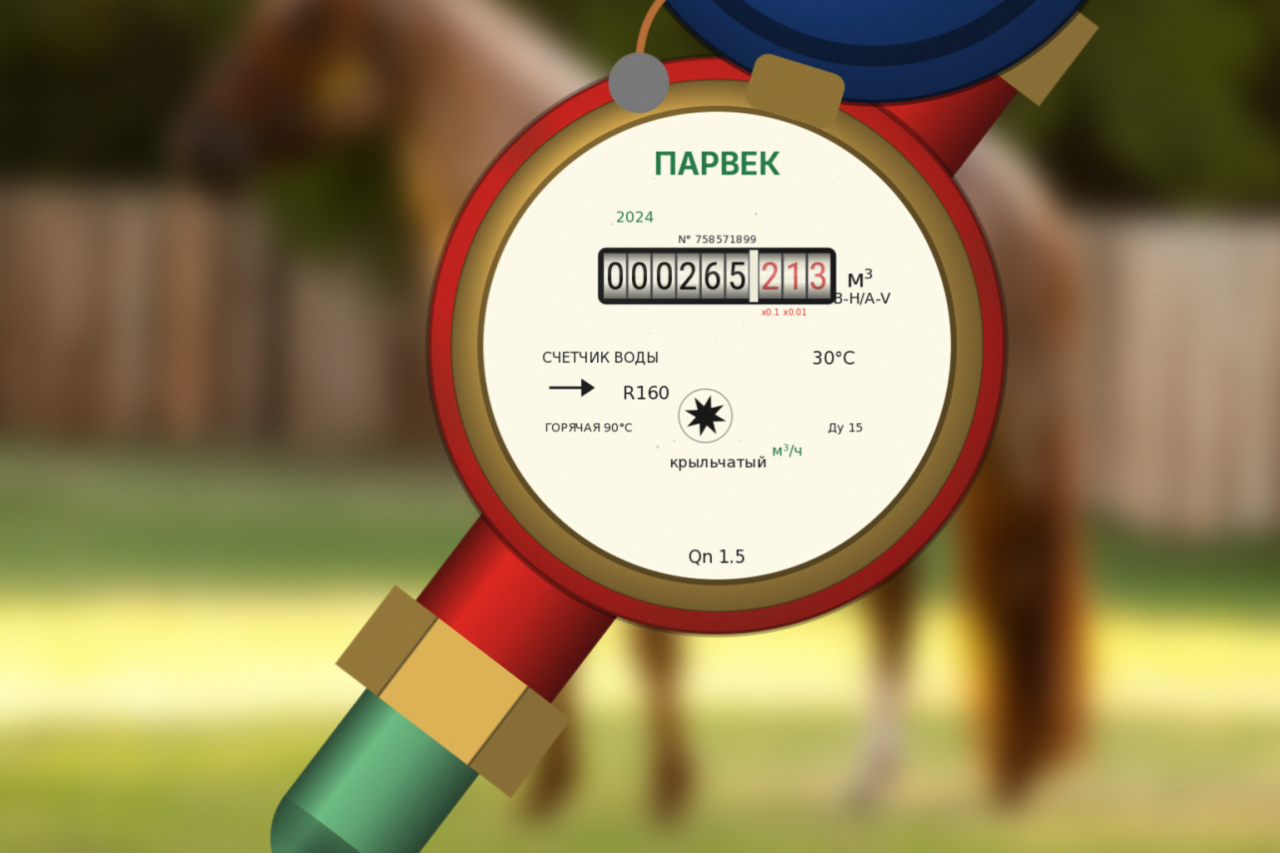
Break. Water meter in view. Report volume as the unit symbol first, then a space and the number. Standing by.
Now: m³ 265.213
